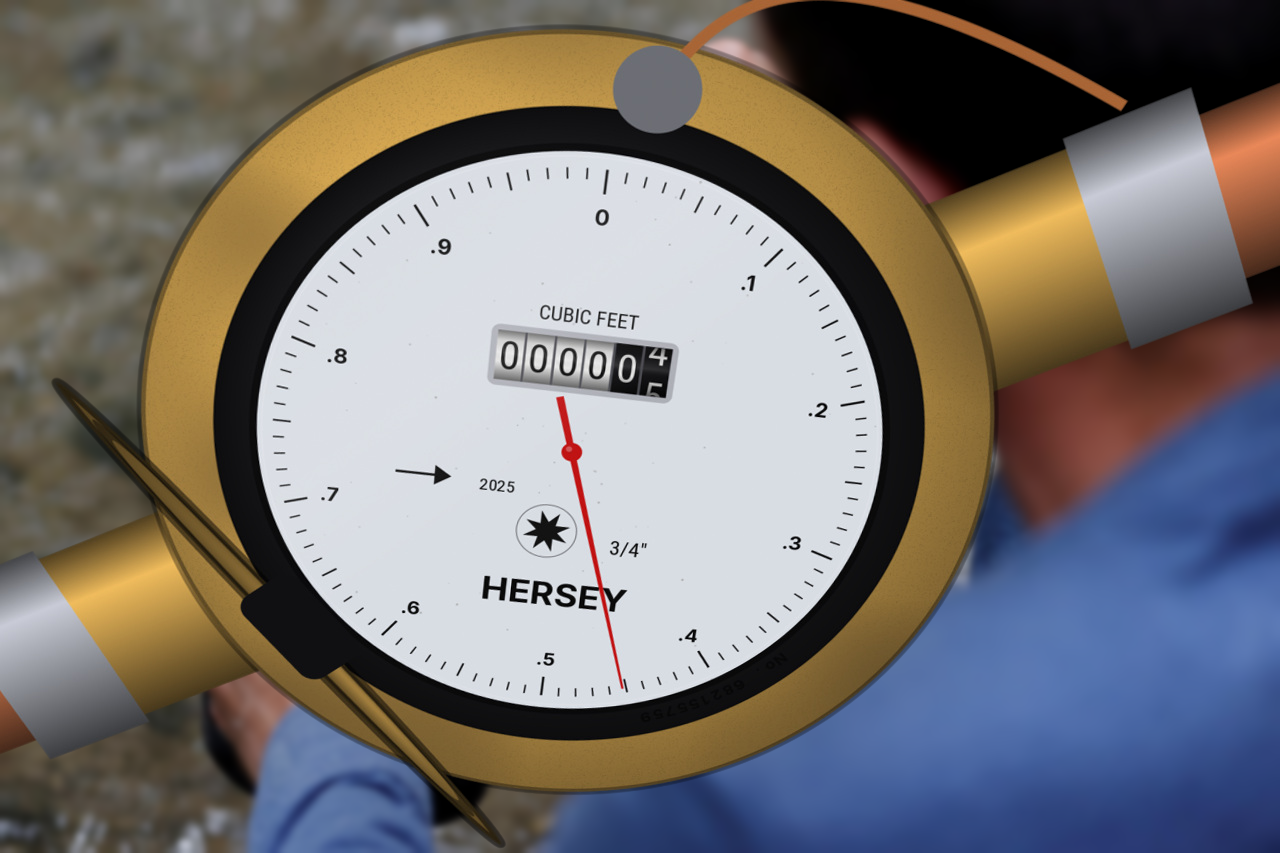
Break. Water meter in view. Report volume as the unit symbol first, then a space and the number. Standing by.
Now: ft³ 4.45
